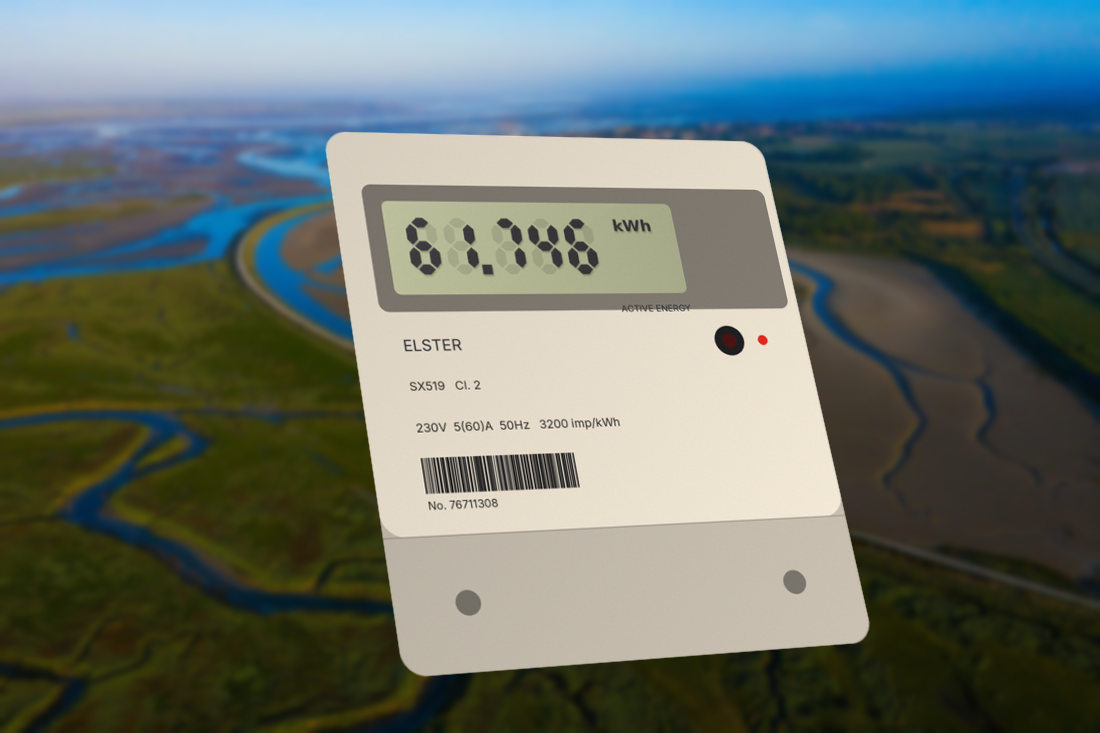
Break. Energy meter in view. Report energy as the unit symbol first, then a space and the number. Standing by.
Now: kWh 61.746
